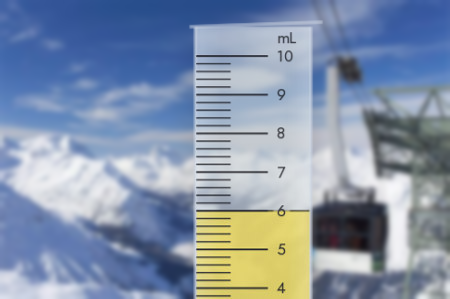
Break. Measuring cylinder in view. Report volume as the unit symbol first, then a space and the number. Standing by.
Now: mL 6
